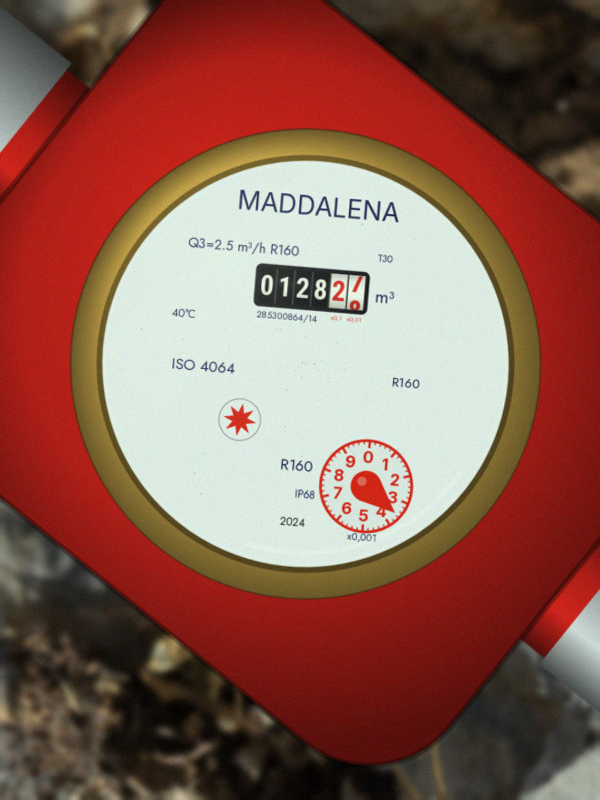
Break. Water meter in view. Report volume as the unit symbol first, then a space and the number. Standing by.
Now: m³ 128.273
